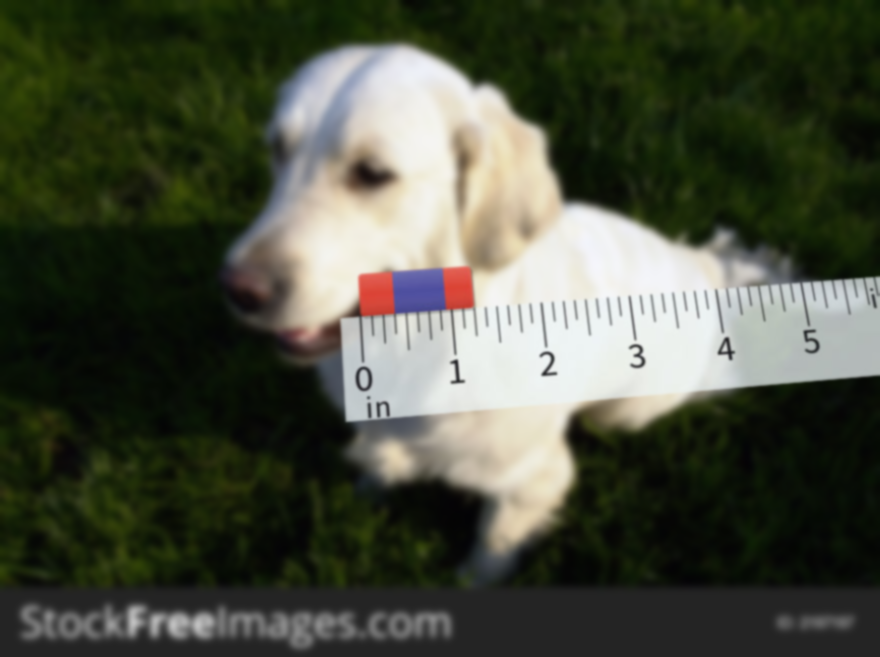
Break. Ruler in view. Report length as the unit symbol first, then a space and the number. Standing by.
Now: in 1.25
